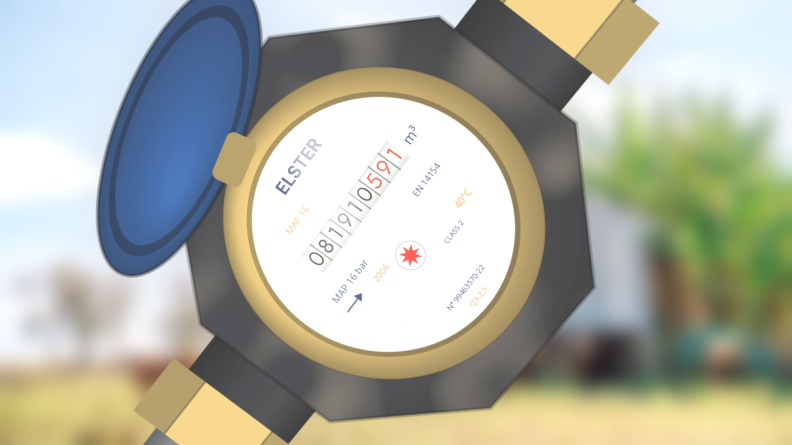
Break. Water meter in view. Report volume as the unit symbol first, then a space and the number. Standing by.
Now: m³ 81910.591
